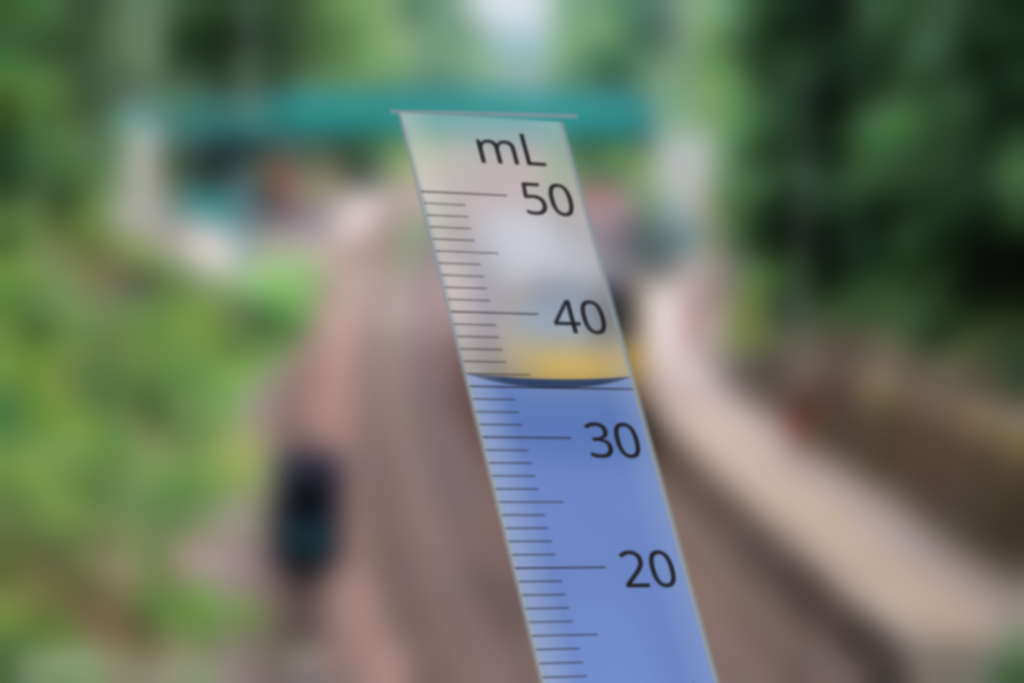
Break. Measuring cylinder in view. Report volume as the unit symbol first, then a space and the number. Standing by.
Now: mL 34
